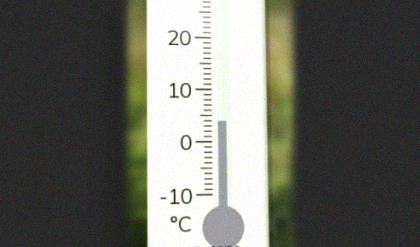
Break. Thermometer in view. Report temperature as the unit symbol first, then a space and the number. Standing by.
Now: °C 4
